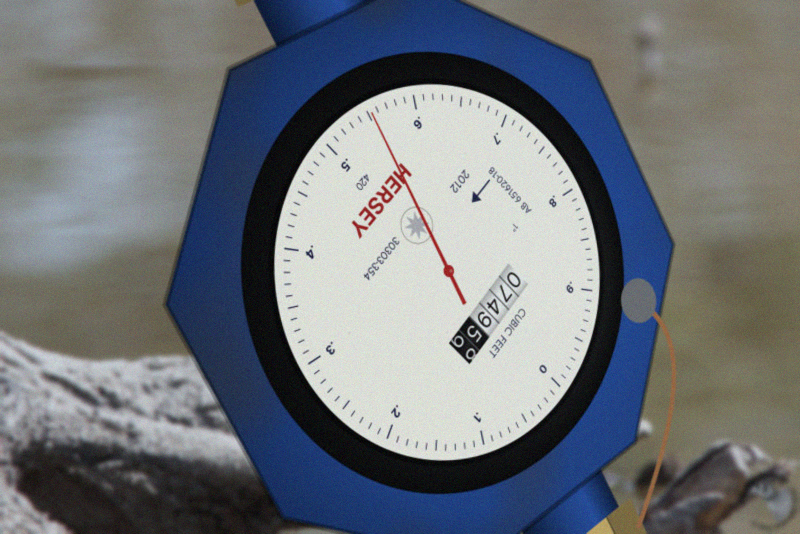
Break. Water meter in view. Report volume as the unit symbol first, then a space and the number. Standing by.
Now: ft³ 74958.55
